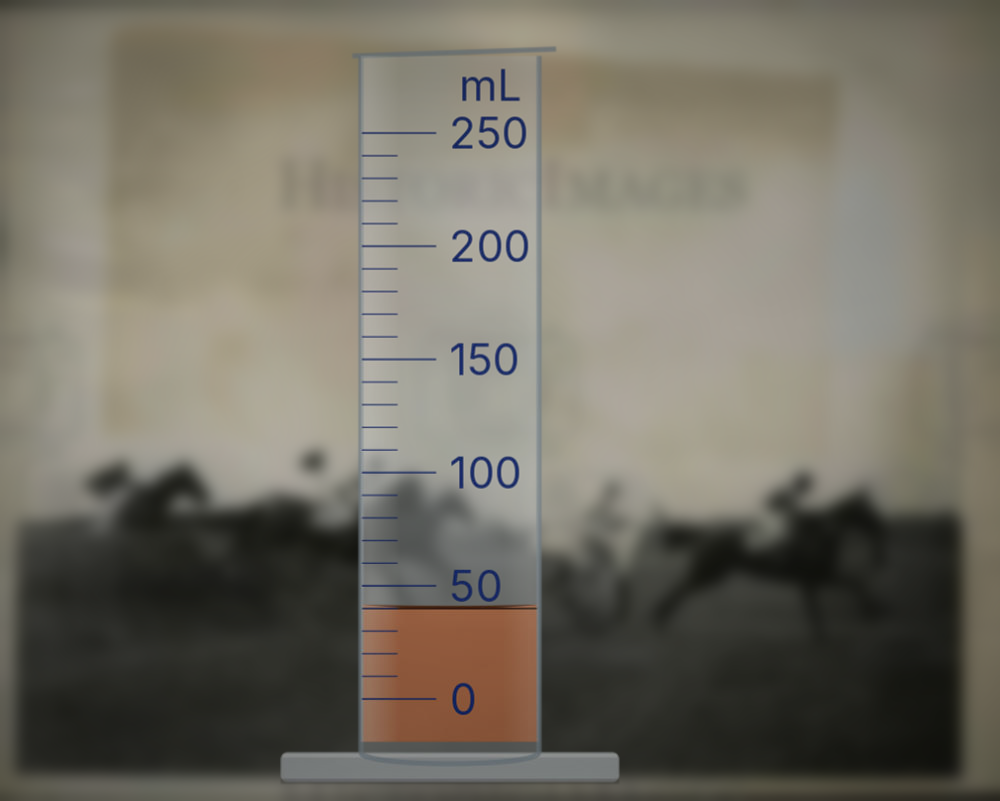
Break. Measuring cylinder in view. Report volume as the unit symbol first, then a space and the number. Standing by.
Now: mL 40
